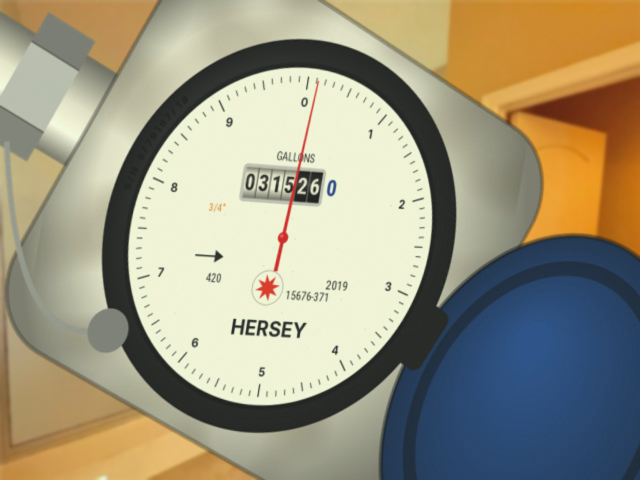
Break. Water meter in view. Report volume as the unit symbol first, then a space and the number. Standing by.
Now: gal 315260.1
